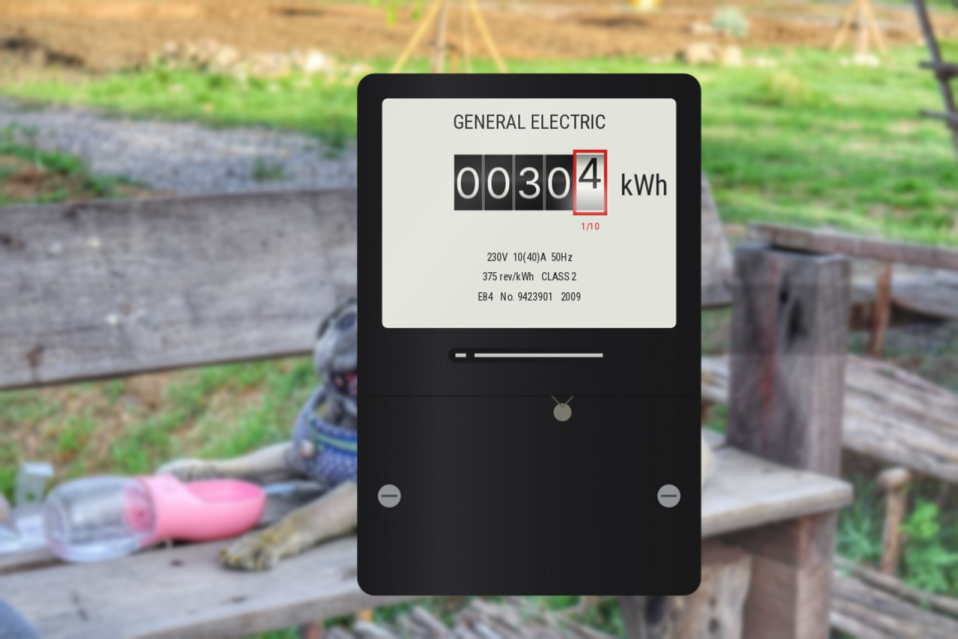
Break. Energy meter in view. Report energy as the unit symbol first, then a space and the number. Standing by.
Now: kWh 30.4
